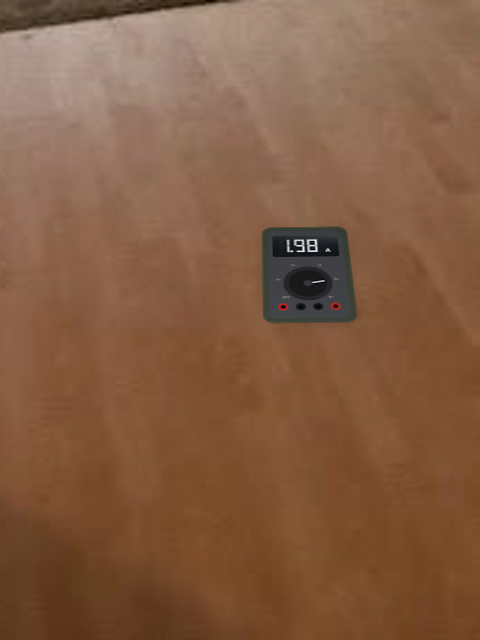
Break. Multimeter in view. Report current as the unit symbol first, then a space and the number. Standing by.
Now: A 1.98
